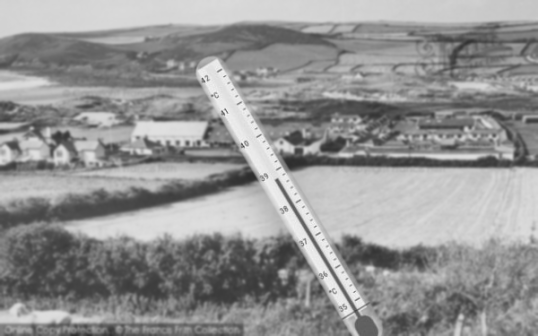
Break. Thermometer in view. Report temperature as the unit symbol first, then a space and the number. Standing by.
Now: °C 38.8
